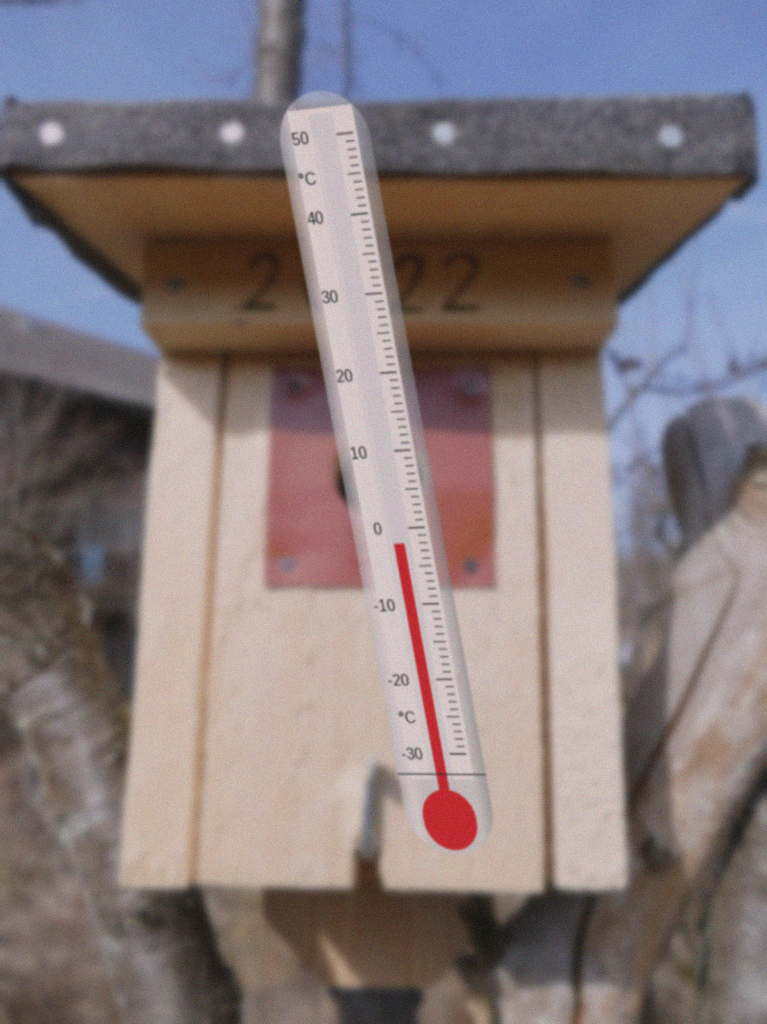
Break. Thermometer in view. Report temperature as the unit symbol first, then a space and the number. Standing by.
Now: °C -2
